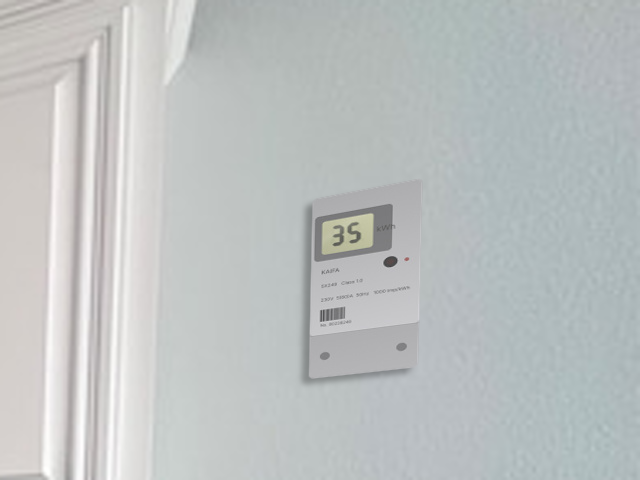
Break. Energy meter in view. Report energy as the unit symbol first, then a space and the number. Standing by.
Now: kWh 35
